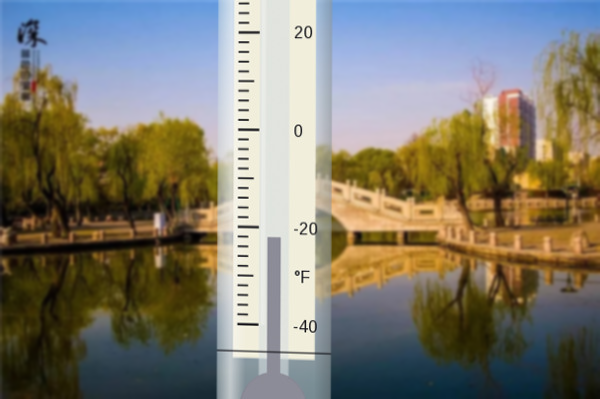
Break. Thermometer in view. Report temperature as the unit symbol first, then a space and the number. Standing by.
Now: °F -22
